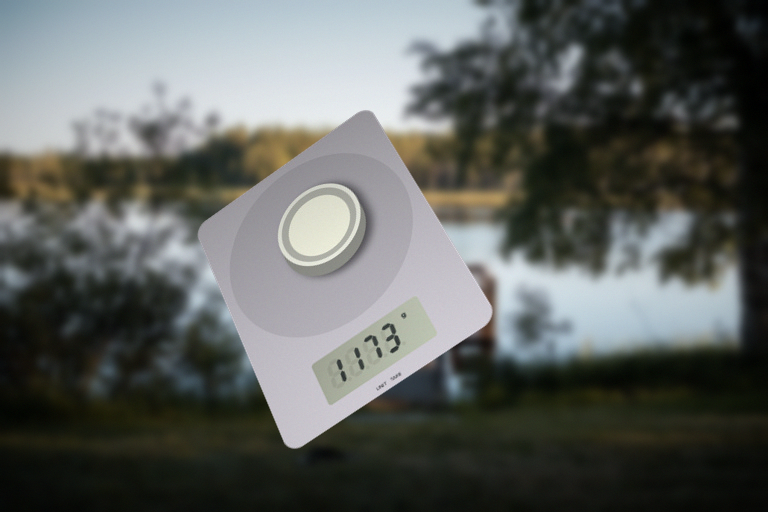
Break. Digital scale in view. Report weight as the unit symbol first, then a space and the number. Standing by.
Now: g 1173
